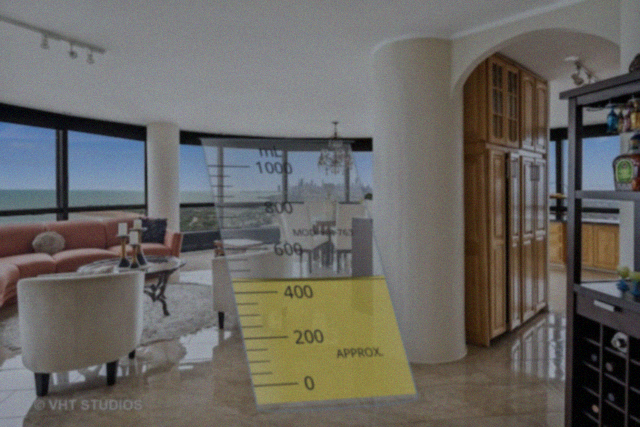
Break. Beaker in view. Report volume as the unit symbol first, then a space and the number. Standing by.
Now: mL 450
